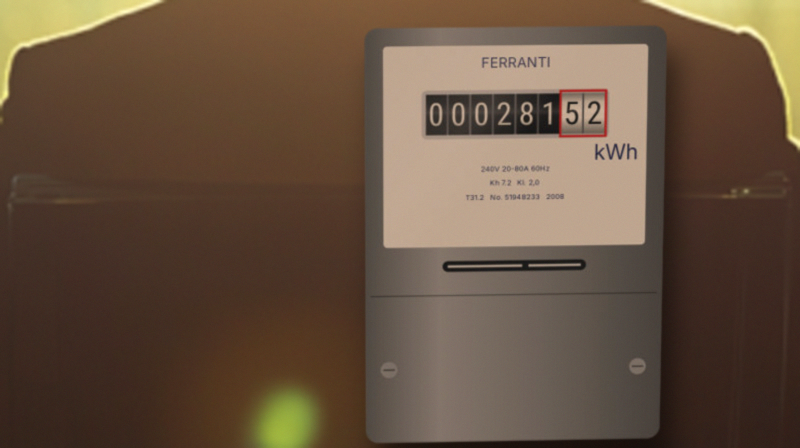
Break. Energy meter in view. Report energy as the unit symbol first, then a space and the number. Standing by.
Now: kWh 281.52
